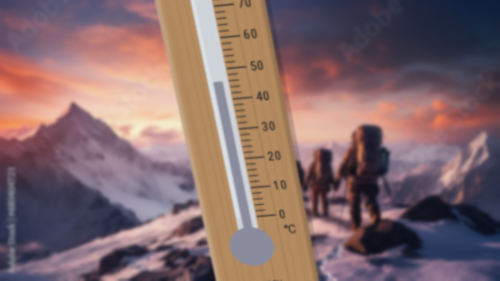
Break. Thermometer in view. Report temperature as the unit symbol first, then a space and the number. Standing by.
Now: °C 46
